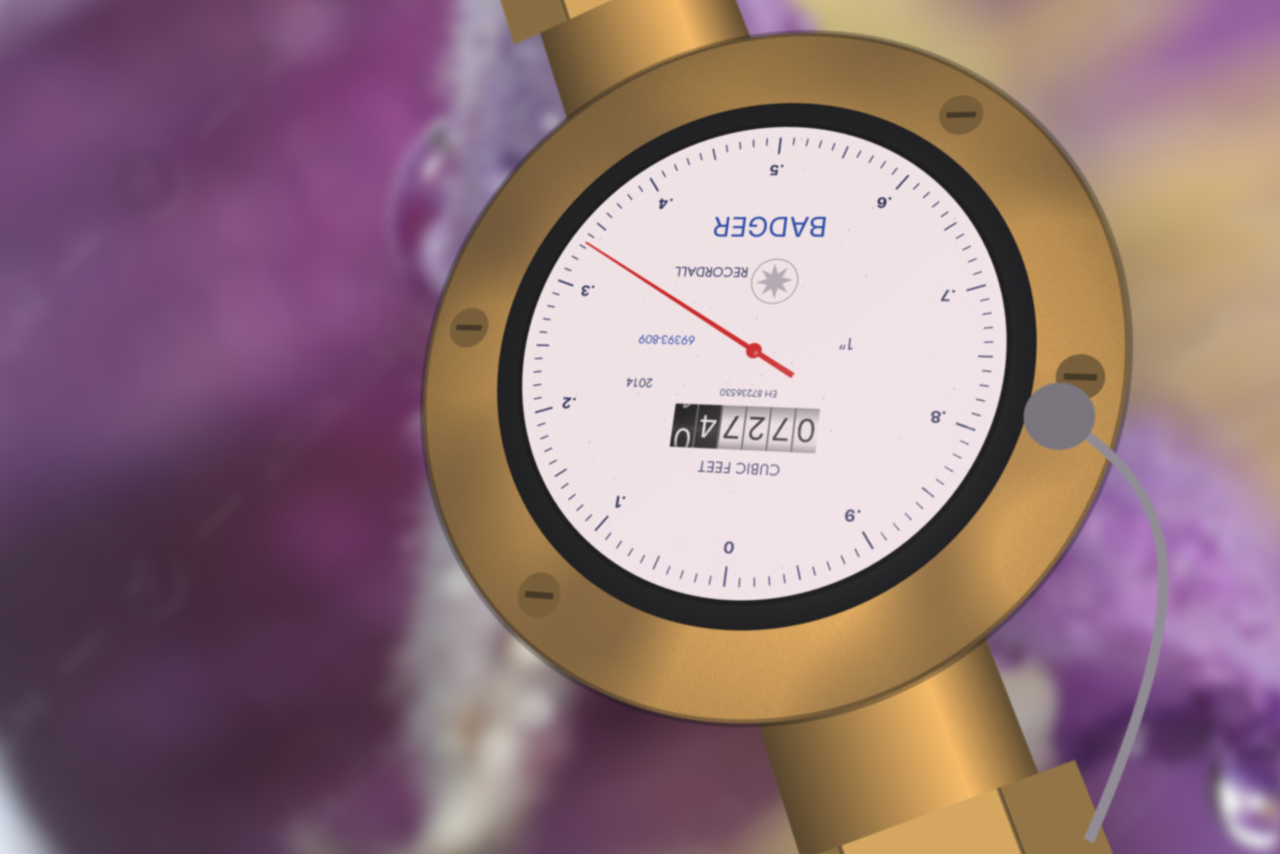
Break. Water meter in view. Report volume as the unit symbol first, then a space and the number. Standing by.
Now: ft³ 72740.33
